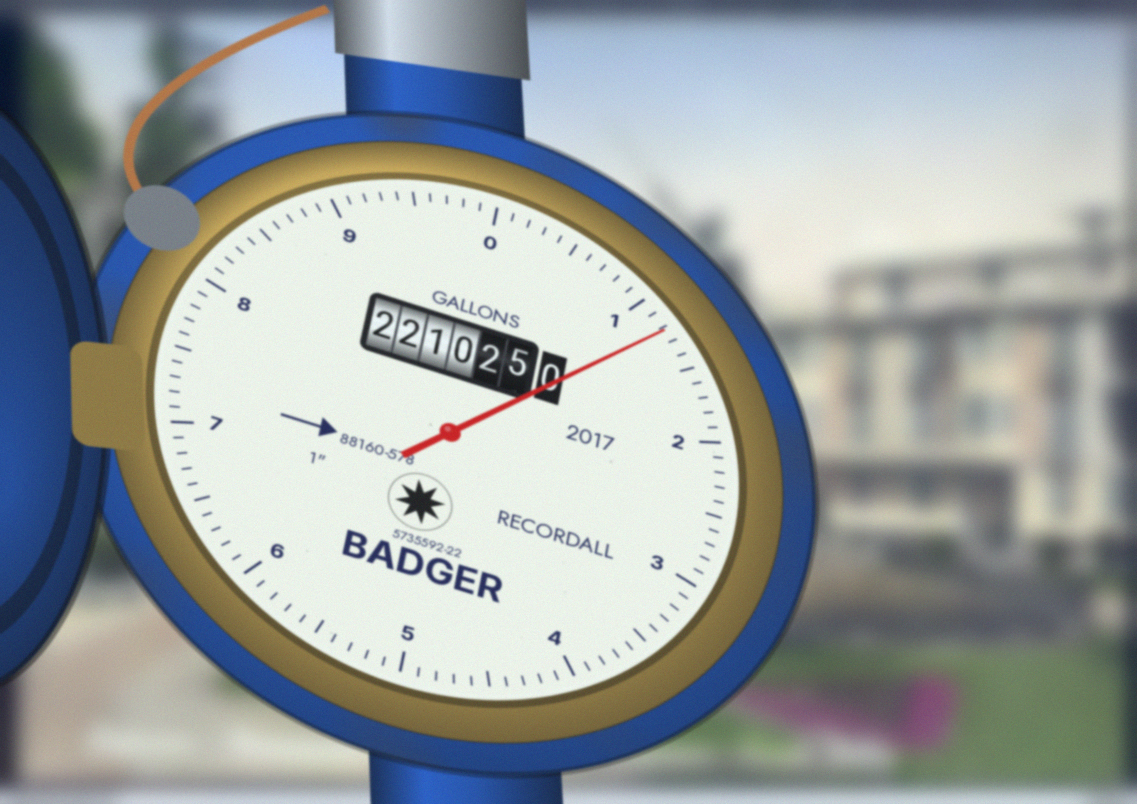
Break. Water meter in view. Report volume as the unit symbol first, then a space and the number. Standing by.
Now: gal 2210251.2
